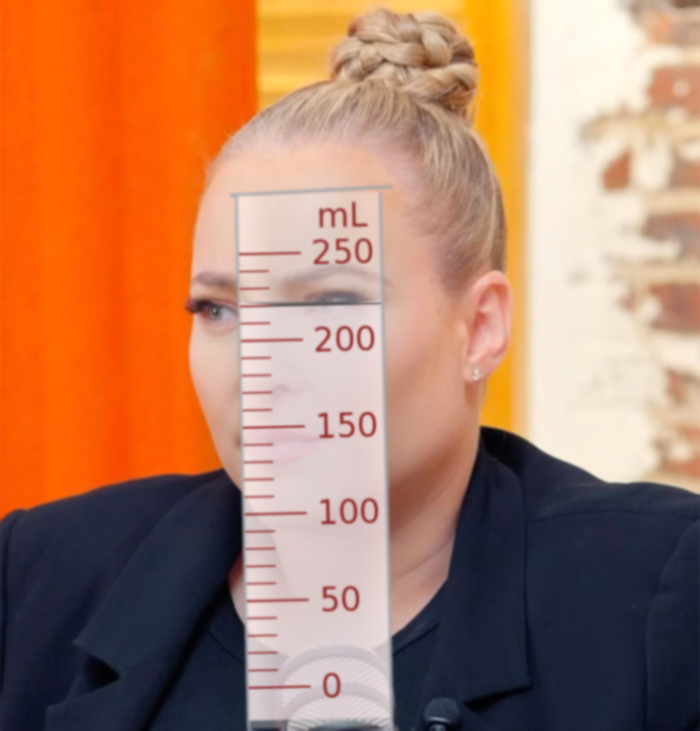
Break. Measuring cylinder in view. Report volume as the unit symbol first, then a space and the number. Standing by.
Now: mL 220
